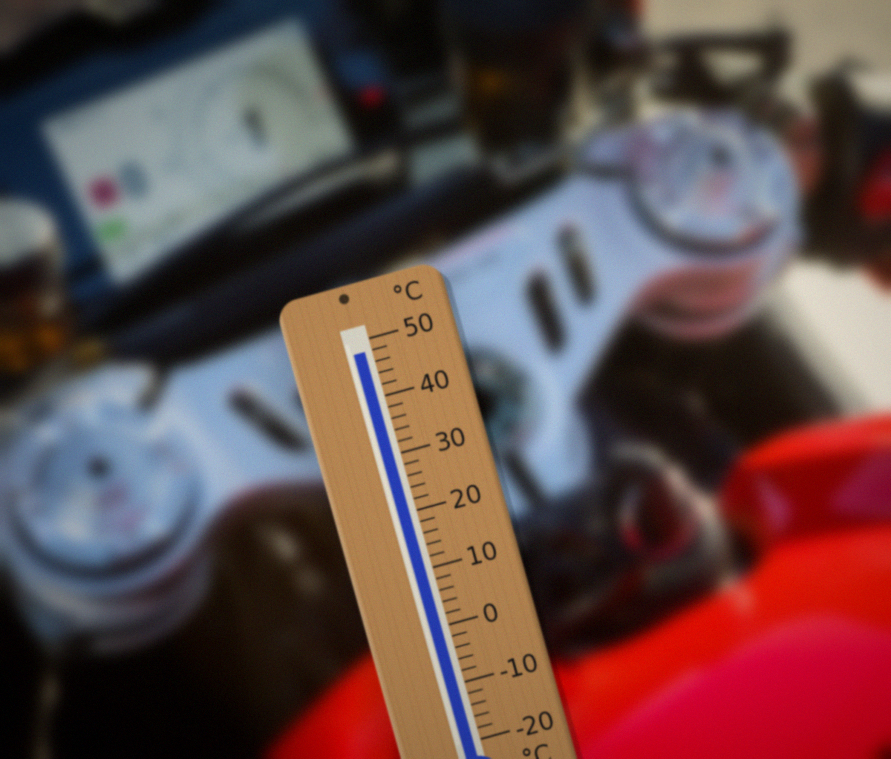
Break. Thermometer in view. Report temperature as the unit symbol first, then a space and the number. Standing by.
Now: °C 48
